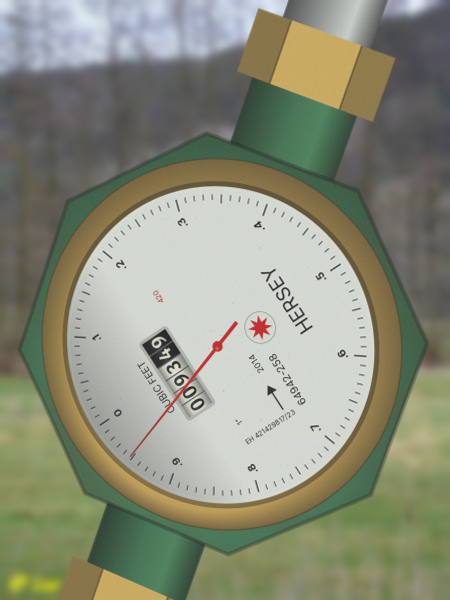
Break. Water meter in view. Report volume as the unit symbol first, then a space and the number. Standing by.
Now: ft³ 9348.95
